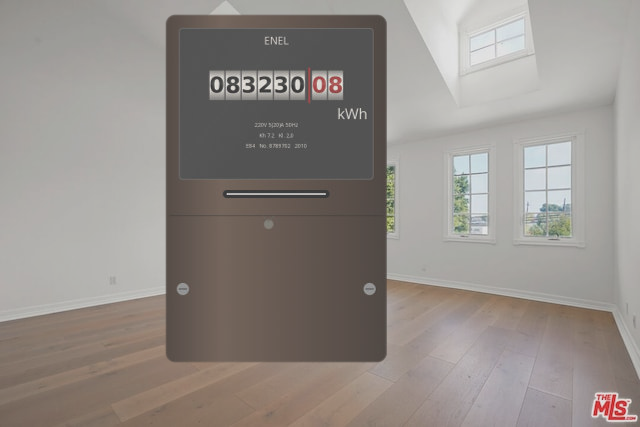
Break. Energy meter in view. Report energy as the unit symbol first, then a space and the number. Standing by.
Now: kWh 83230.08
